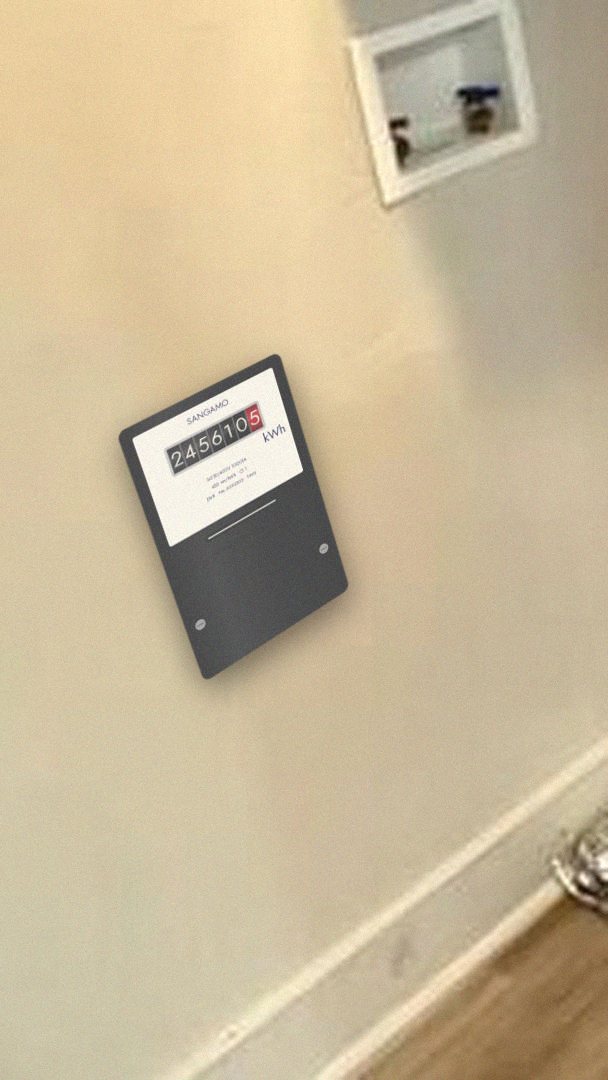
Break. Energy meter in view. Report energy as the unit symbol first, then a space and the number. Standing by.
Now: kWh 245610.5
